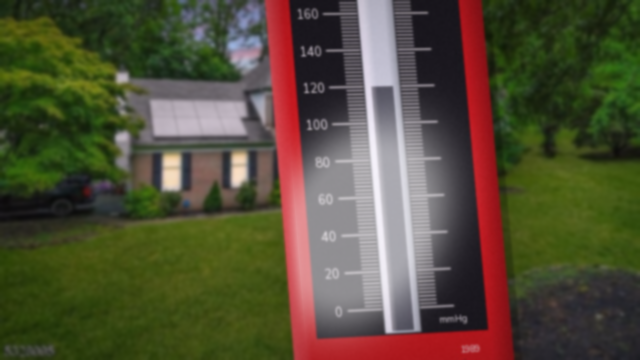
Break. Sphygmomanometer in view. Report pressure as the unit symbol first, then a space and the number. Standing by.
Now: mmHg 120
